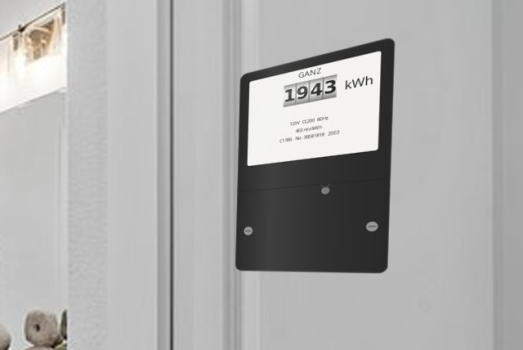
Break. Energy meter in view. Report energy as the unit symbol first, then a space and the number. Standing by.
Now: kWh 1943
